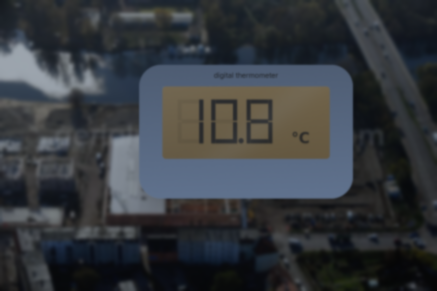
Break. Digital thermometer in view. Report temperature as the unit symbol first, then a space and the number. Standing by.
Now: °C 10.8
